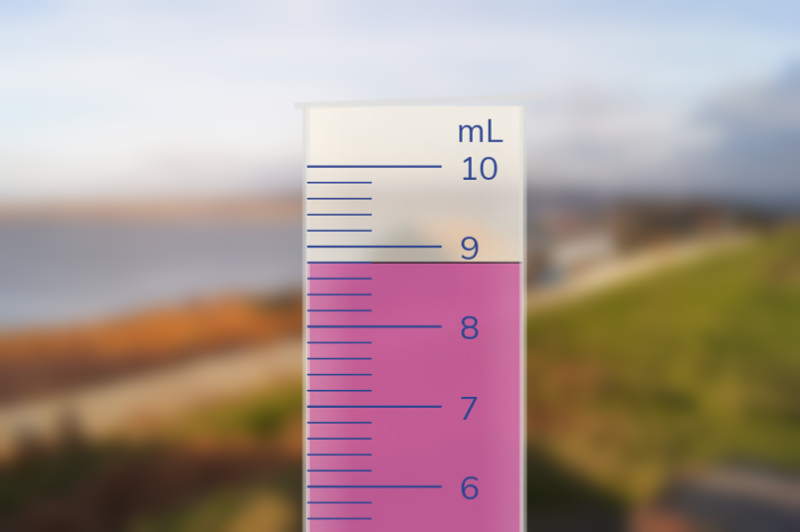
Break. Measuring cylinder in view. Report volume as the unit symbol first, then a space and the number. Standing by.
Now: mL 8.8
